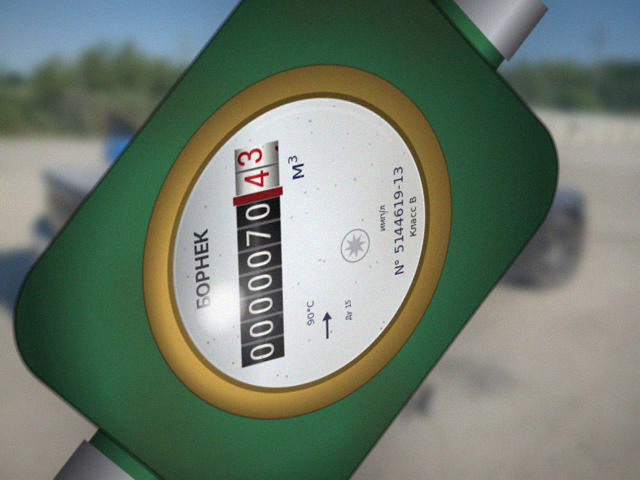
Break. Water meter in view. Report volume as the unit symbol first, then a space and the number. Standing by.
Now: m³ 70.43
